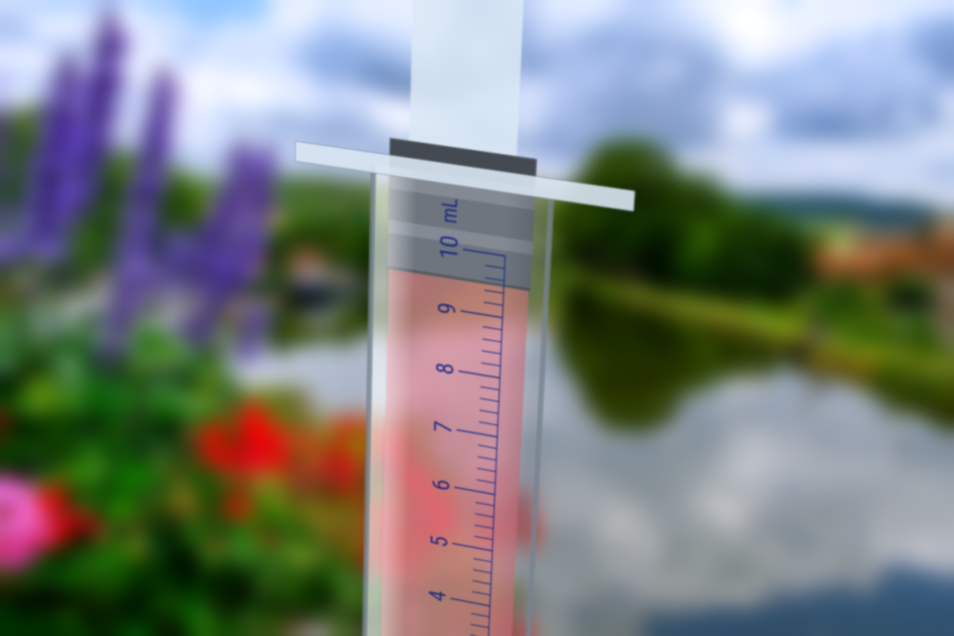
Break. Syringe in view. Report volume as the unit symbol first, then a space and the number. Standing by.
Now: mL 9.5
